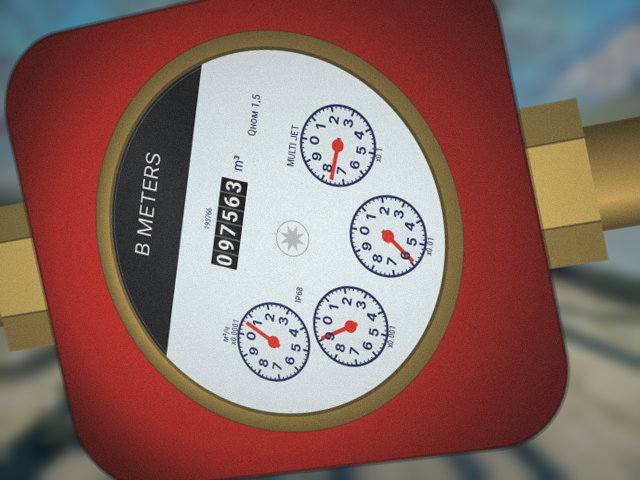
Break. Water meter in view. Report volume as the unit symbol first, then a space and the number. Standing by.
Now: m³ 97563.7590
